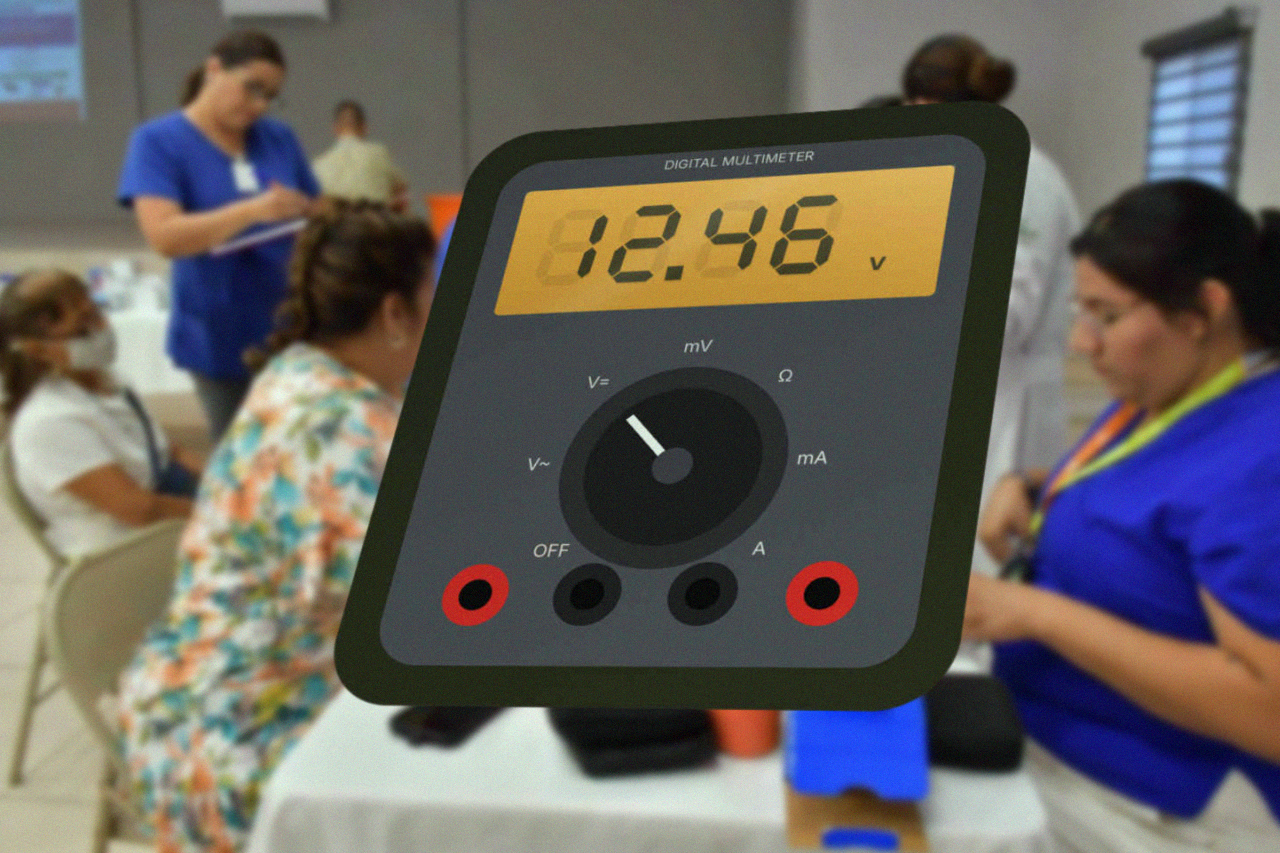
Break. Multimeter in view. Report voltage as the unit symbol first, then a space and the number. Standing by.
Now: V 12.46
